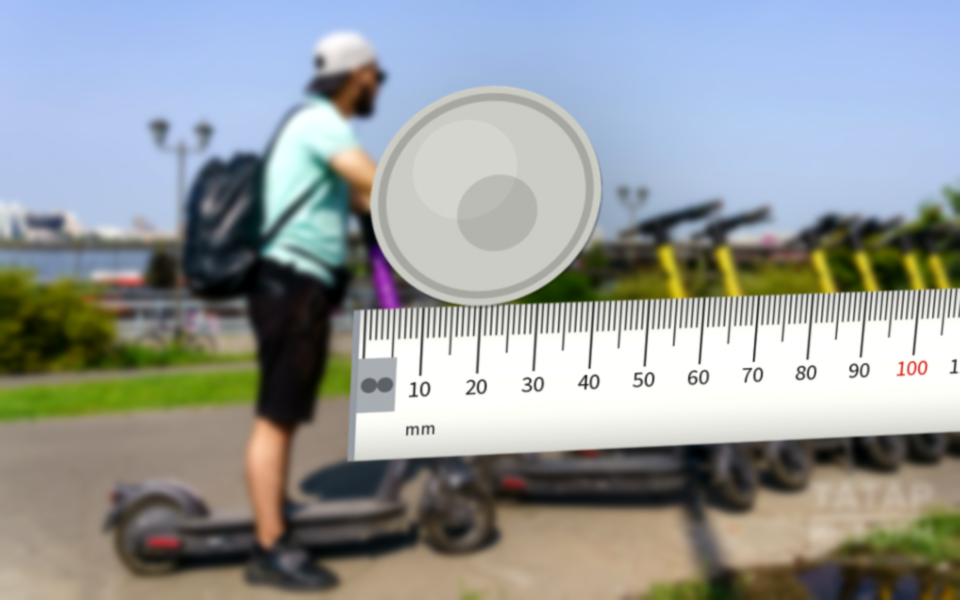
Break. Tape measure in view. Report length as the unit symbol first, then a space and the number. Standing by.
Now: mm 40
